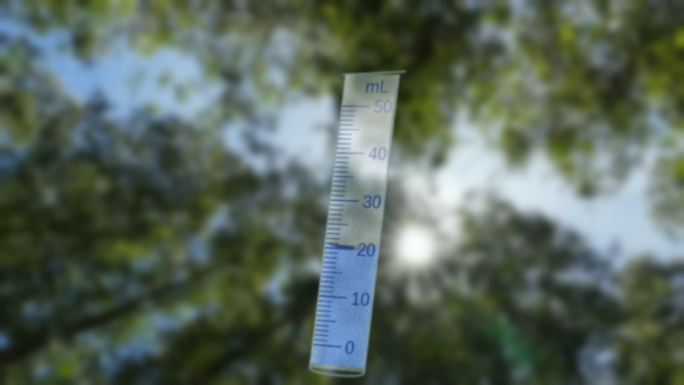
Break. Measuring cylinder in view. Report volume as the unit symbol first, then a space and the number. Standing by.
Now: mL 20
